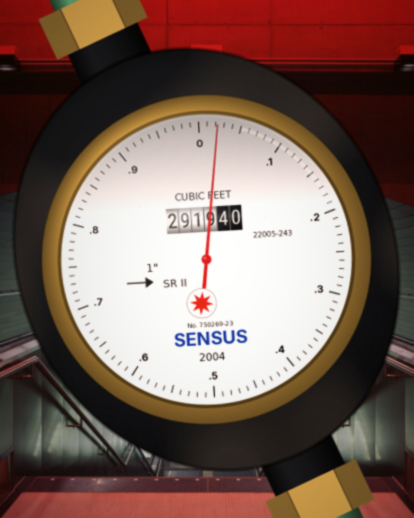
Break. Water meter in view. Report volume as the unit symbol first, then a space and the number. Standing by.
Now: ft³ 291940.02
